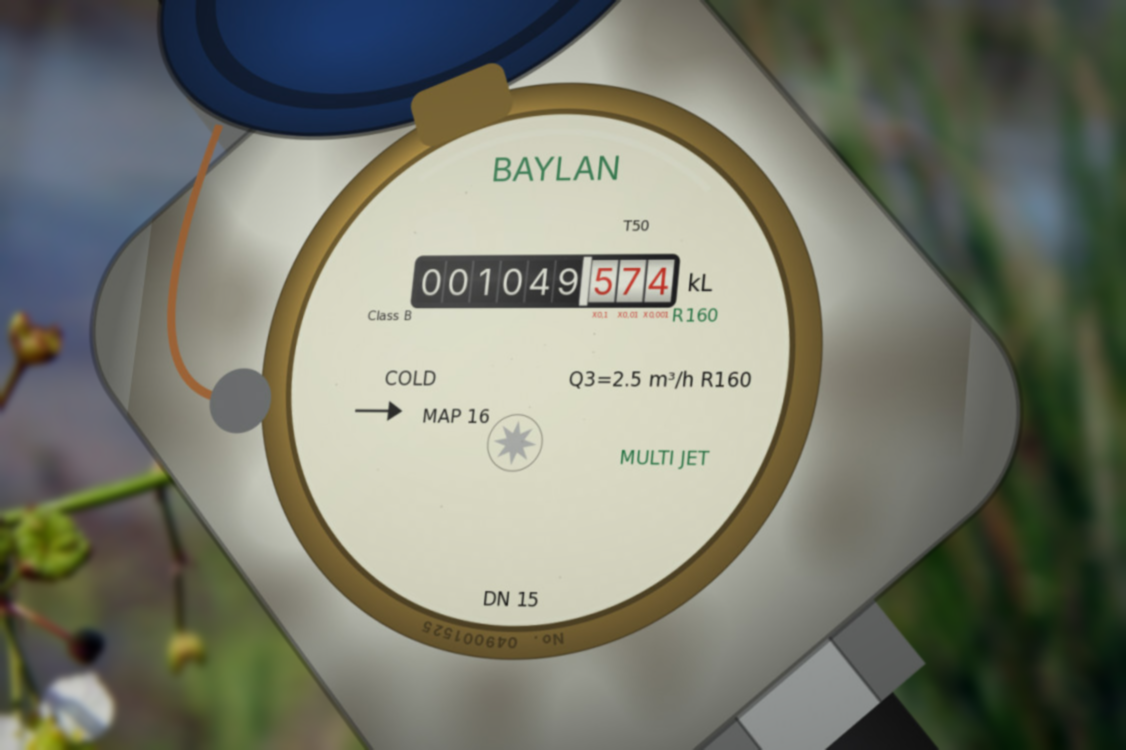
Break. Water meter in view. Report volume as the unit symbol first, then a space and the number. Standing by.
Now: kL 1049.574
